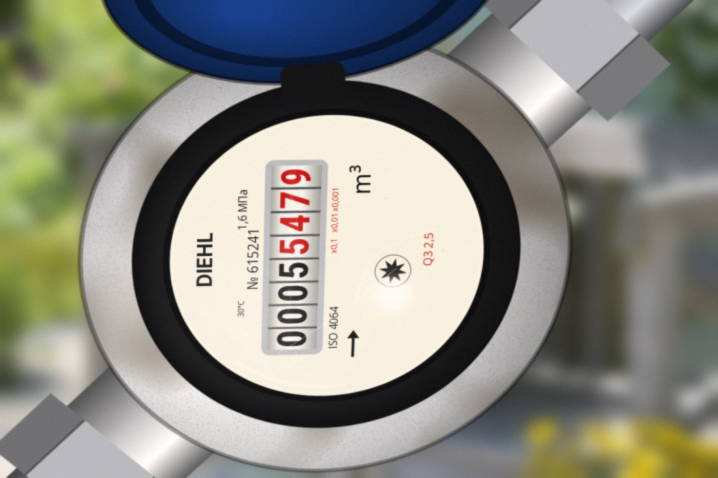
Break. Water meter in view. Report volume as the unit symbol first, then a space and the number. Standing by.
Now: m³ 5.5479
